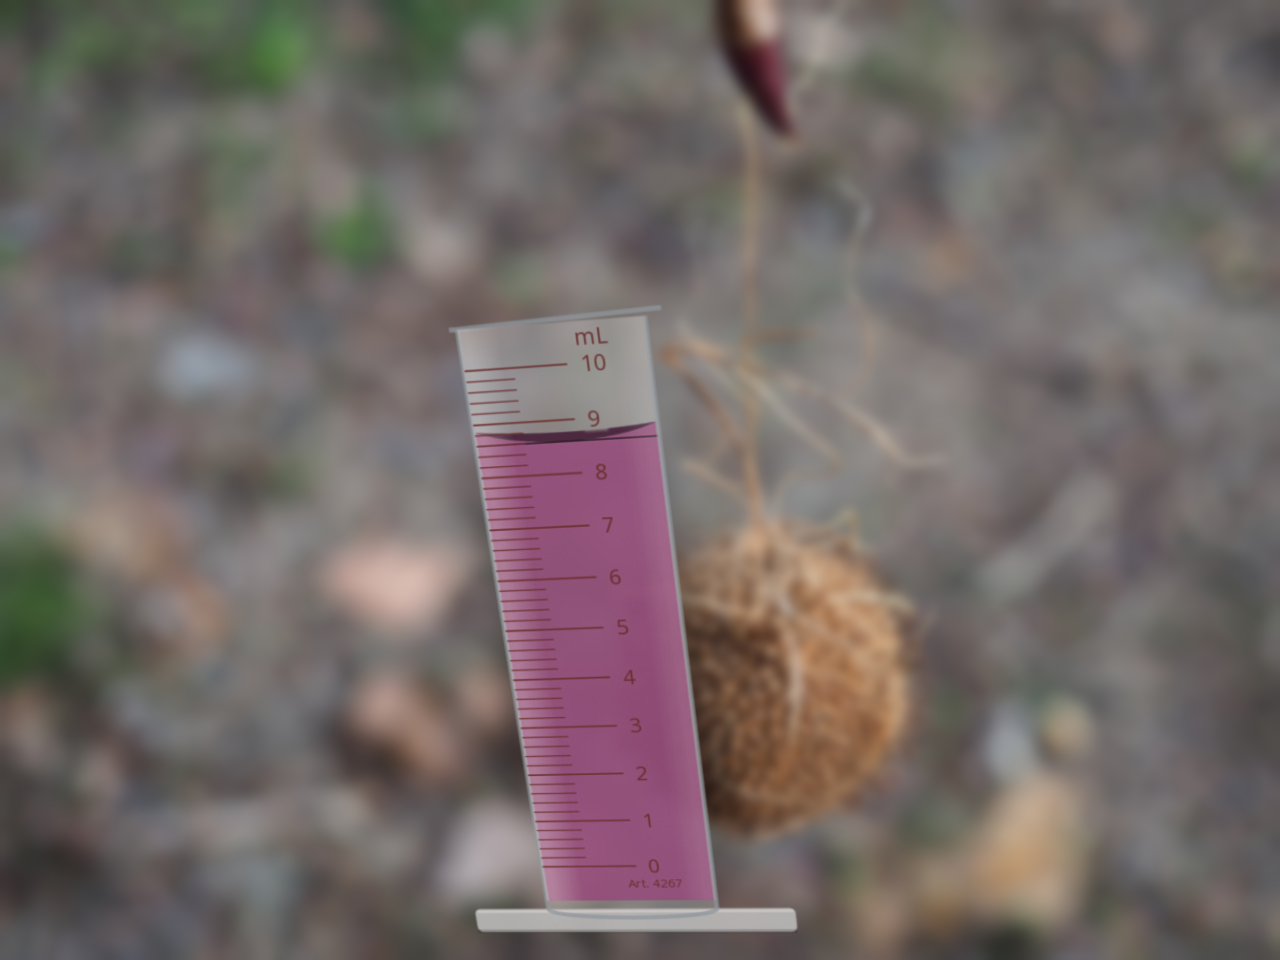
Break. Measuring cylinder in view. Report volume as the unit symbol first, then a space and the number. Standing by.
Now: mL 8.6
